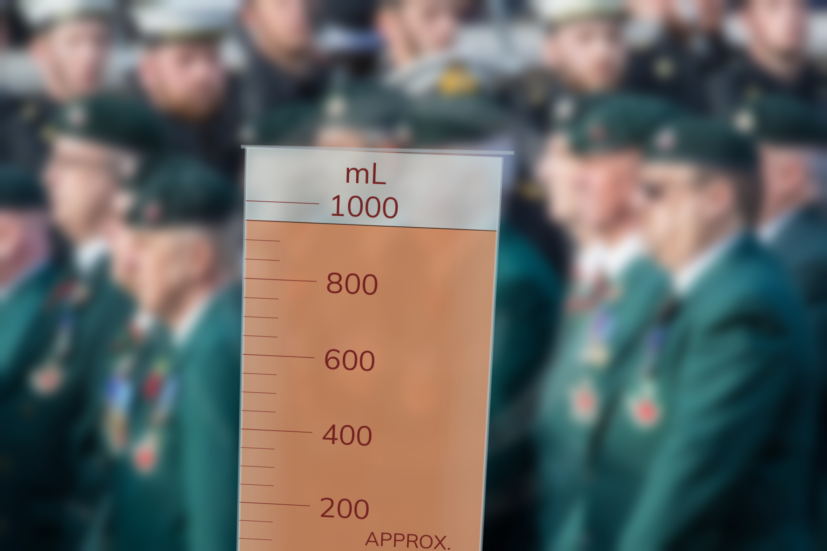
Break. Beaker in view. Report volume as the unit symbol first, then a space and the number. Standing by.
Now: mL 950
